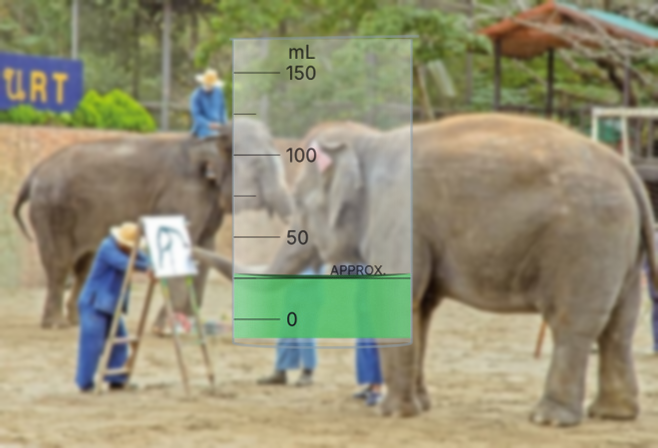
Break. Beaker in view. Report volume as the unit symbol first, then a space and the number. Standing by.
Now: mL 25
